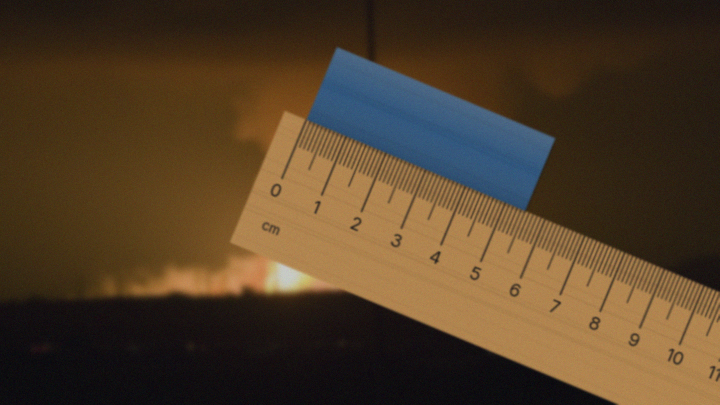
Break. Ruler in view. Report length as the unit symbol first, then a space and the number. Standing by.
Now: cm 5.5
